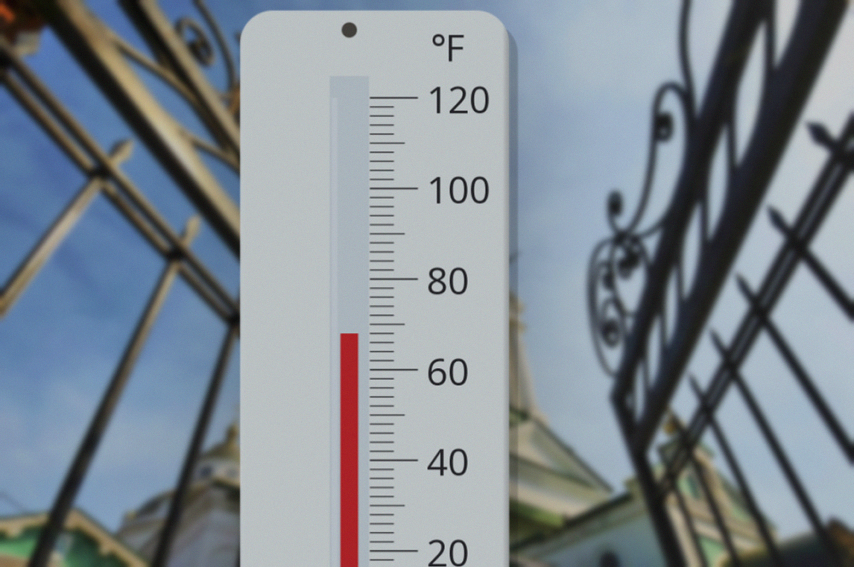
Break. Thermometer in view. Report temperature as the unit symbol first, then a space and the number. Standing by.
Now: °F 68
